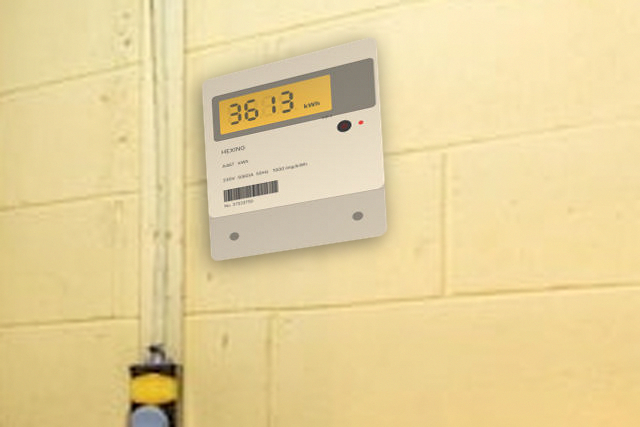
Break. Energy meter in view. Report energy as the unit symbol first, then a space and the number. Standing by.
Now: kWh 3613
